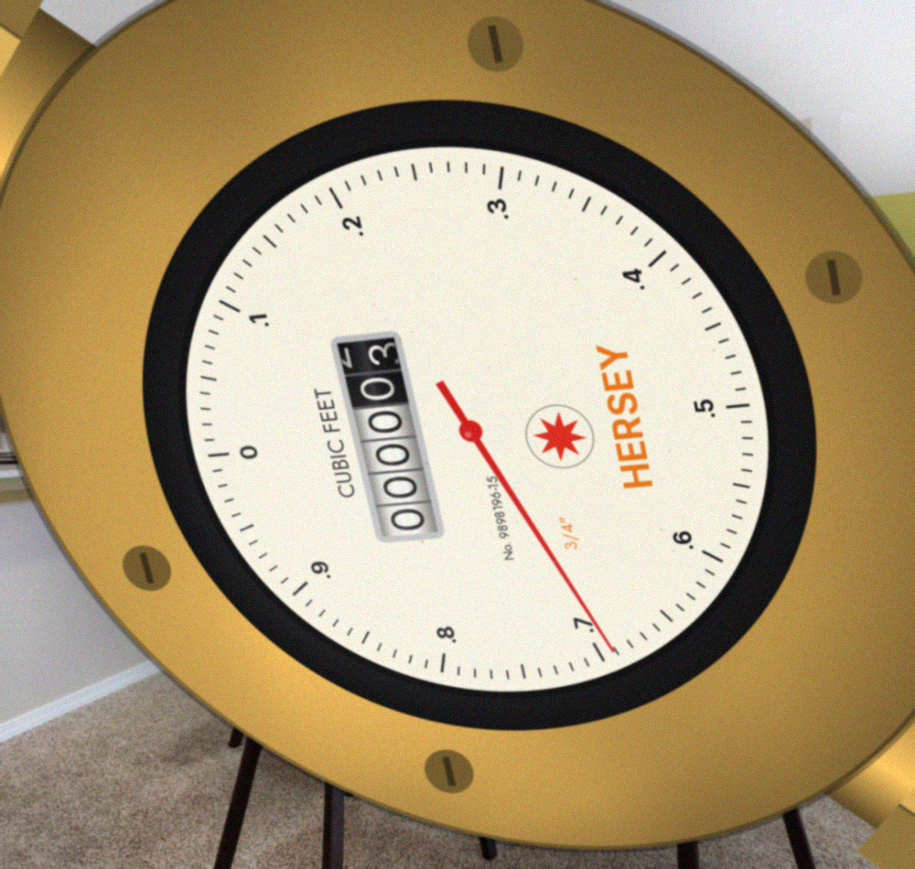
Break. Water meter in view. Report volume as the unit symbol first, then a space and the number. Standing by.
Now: ft³ 2.69
